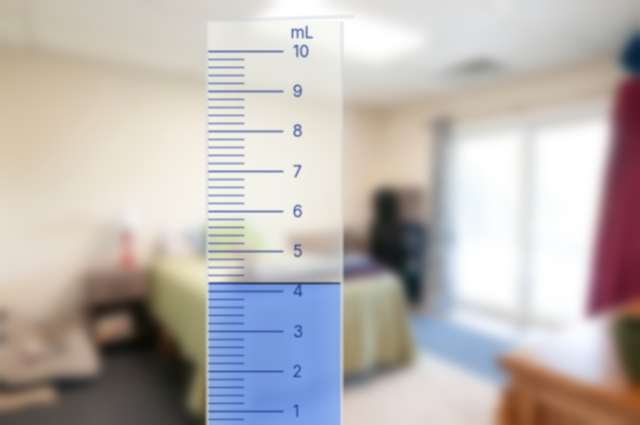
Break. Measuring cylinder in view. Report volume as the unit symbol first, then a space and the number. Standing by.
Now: mL 4.2
